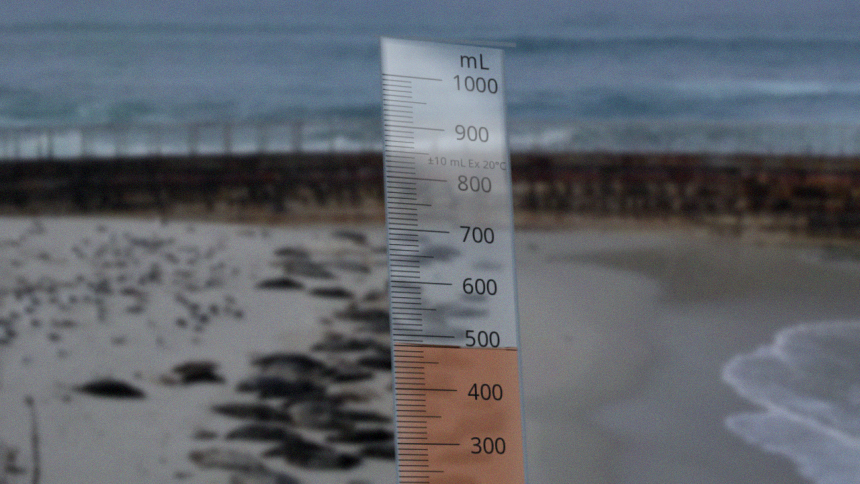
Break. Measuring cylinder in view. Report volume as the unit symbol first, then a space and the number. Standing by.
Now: mL 480
